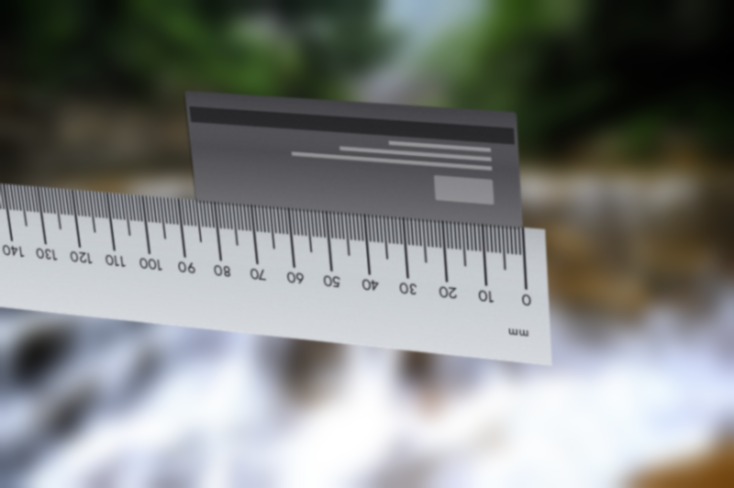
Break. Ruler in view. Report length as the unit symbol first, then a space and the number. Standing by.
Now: mm 85
